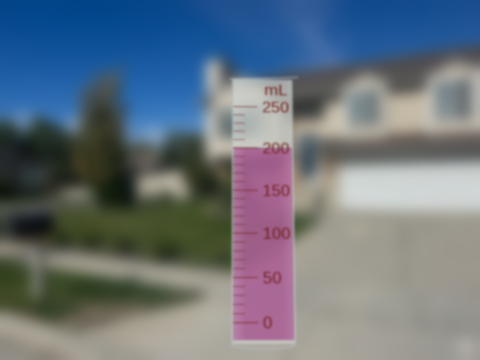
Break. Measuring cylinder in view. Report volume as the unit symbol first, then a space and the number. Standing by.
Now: mL 200
